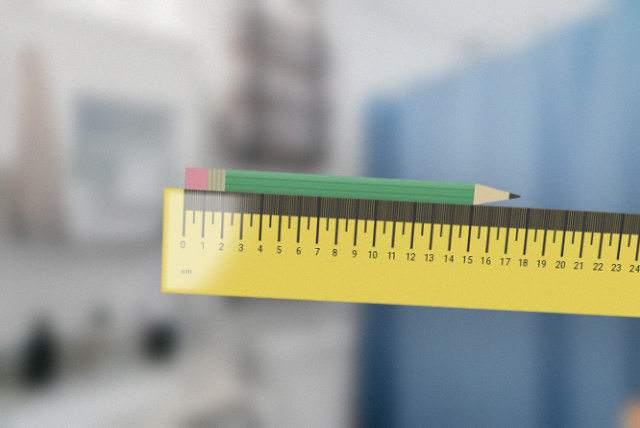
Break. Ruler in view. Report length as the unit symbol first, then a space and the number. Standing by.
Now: cm 17.5
